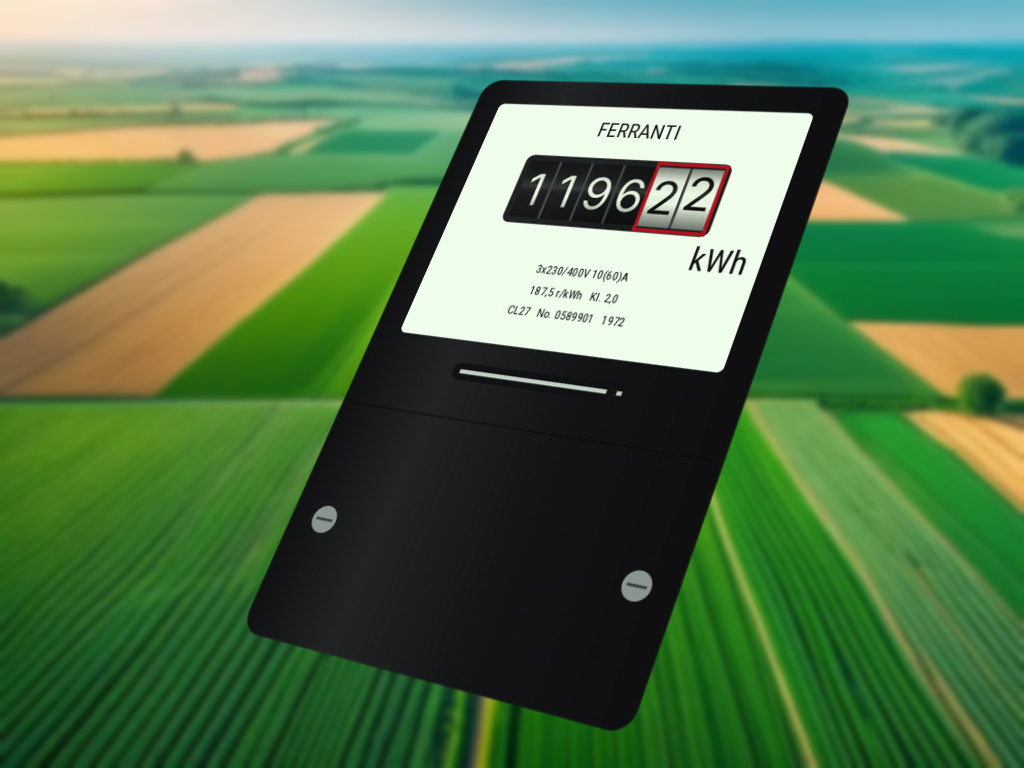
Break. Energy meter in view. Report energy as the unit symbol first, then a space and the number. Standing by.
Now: kWh 1196.22
